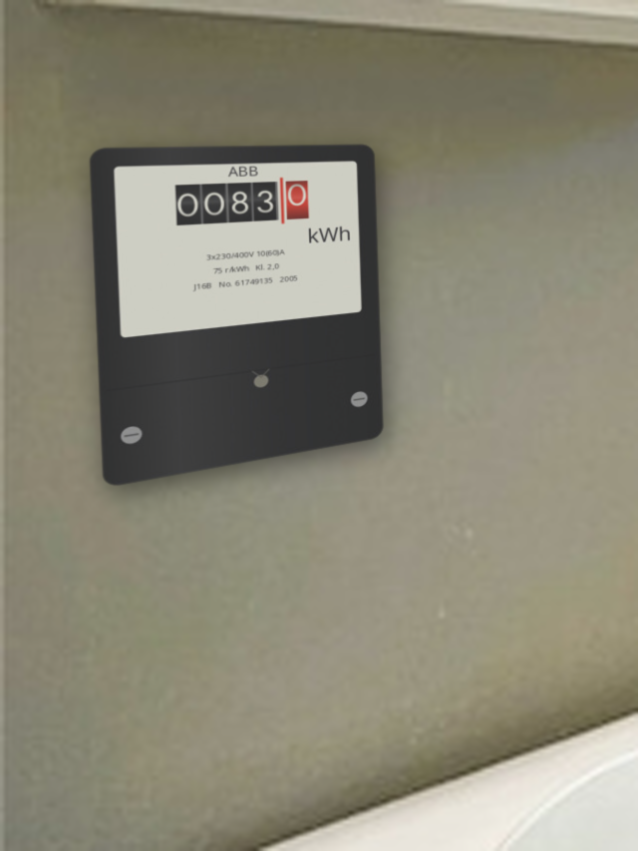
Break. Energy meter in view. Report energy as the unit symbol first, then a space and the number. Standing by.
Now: kWh 83.0
